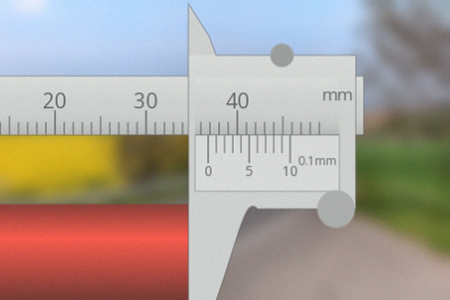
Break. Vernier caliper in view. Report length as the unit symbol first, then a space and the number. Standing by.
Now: mm 36.8
